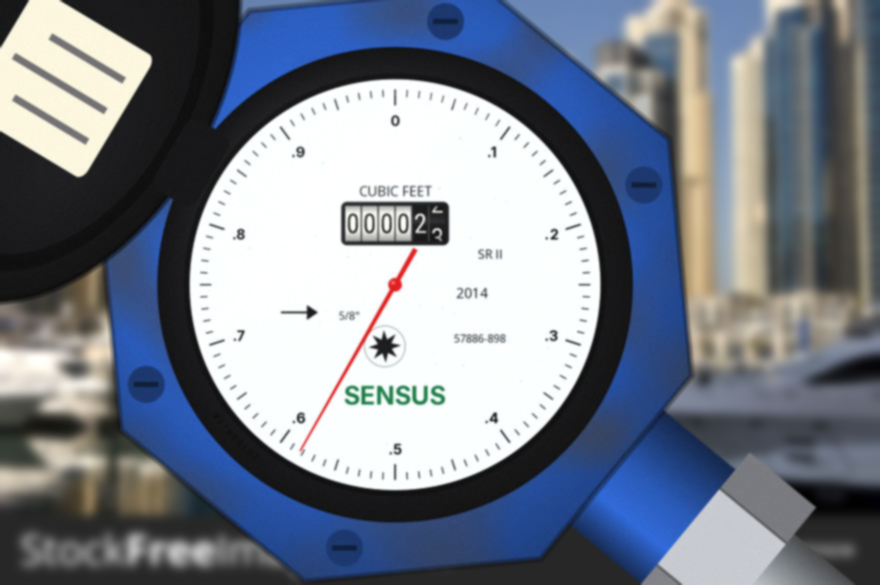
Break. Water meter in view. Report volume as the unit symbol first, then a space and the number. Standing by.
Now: ft³ 22.58
